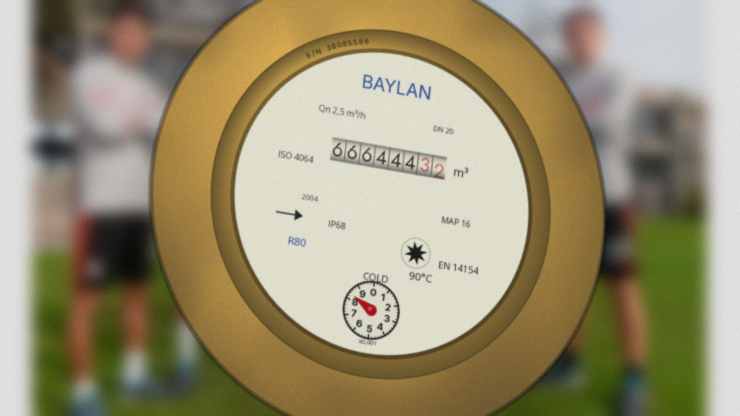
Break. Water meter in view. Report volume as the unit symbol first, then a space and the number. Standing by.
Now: m³ 666444.318
